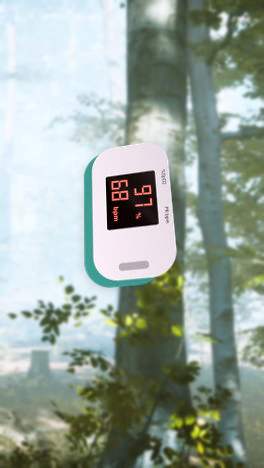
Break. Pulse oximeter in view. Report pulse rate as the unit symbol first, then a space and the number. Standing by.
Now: bpm 68
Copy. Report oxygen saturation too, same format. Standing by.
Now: % 97
